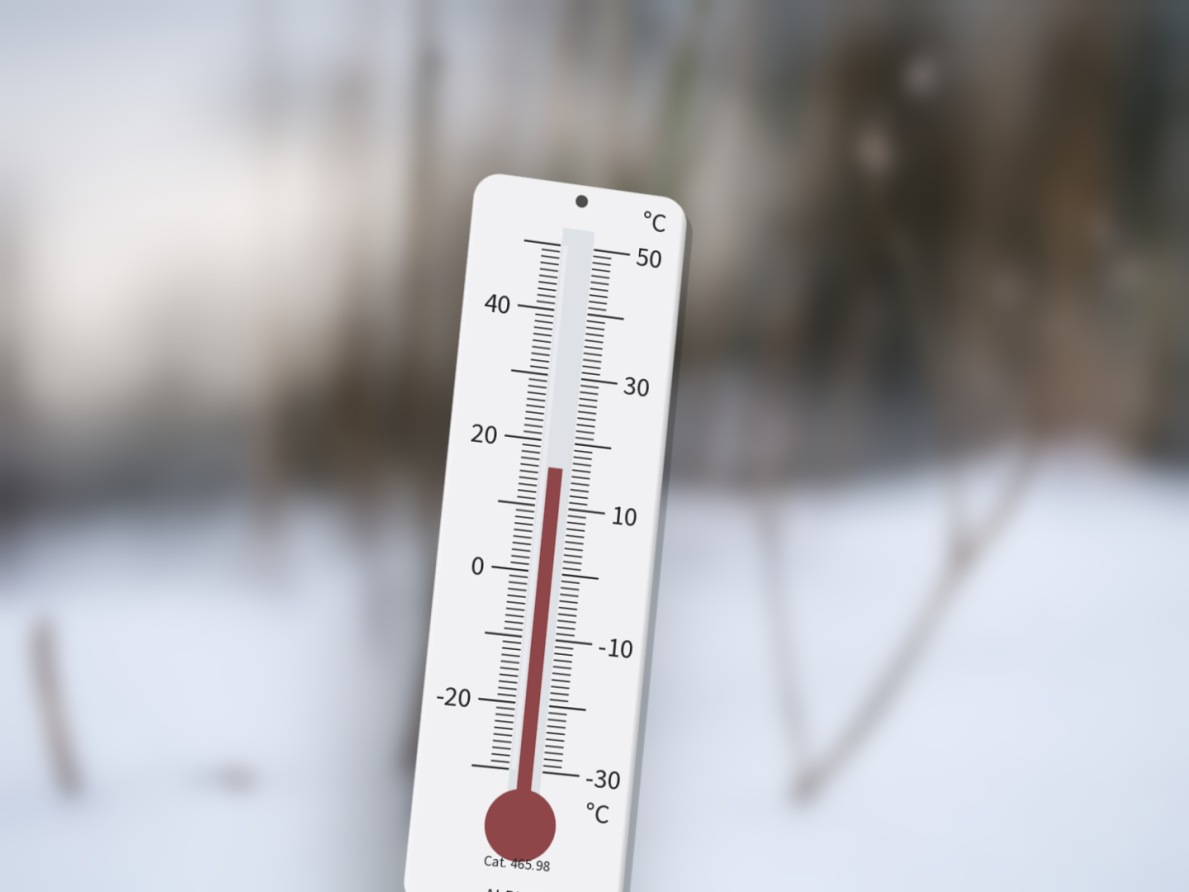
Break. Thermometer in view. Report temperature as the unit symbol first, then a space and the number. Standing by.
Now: °C 16
